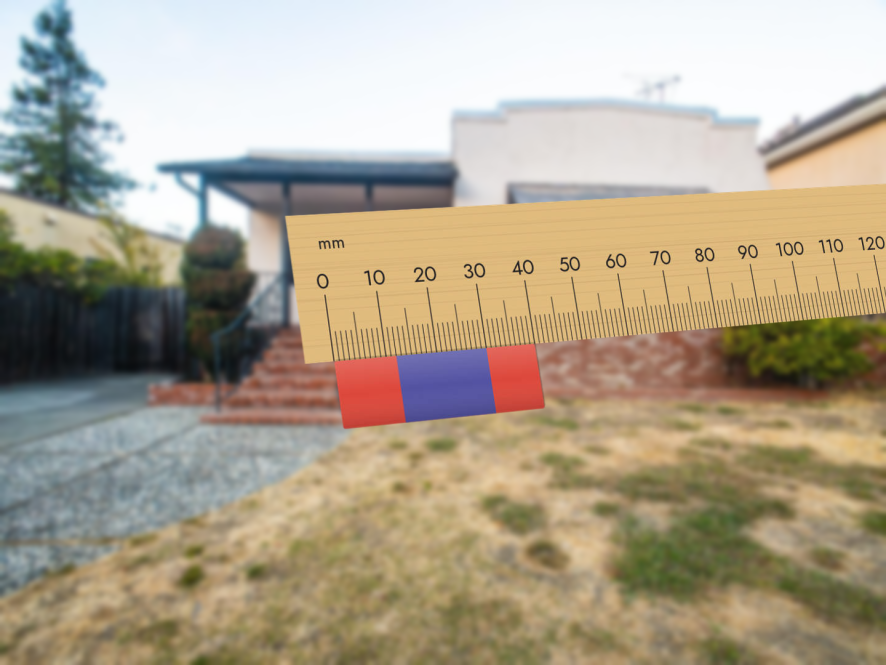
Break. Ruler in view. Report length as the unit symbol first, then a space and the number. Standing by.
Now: mm 40
